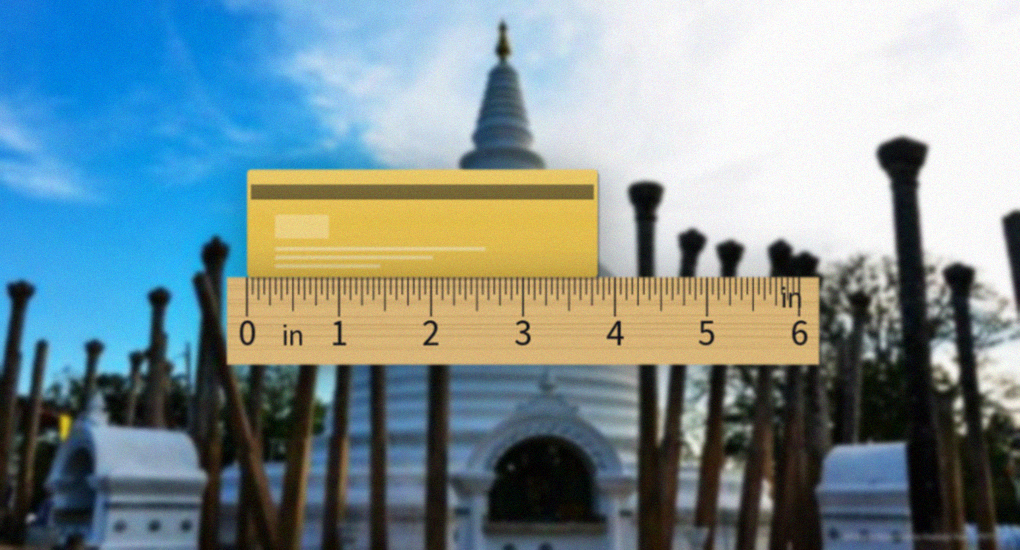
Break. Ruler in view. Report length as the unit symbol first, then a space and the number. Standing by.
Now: in 3.8125
